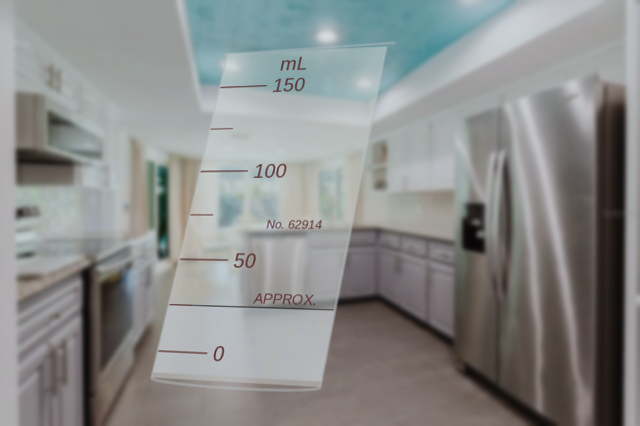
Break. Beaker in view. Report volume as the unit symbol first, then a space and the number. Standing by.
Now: mL 25
